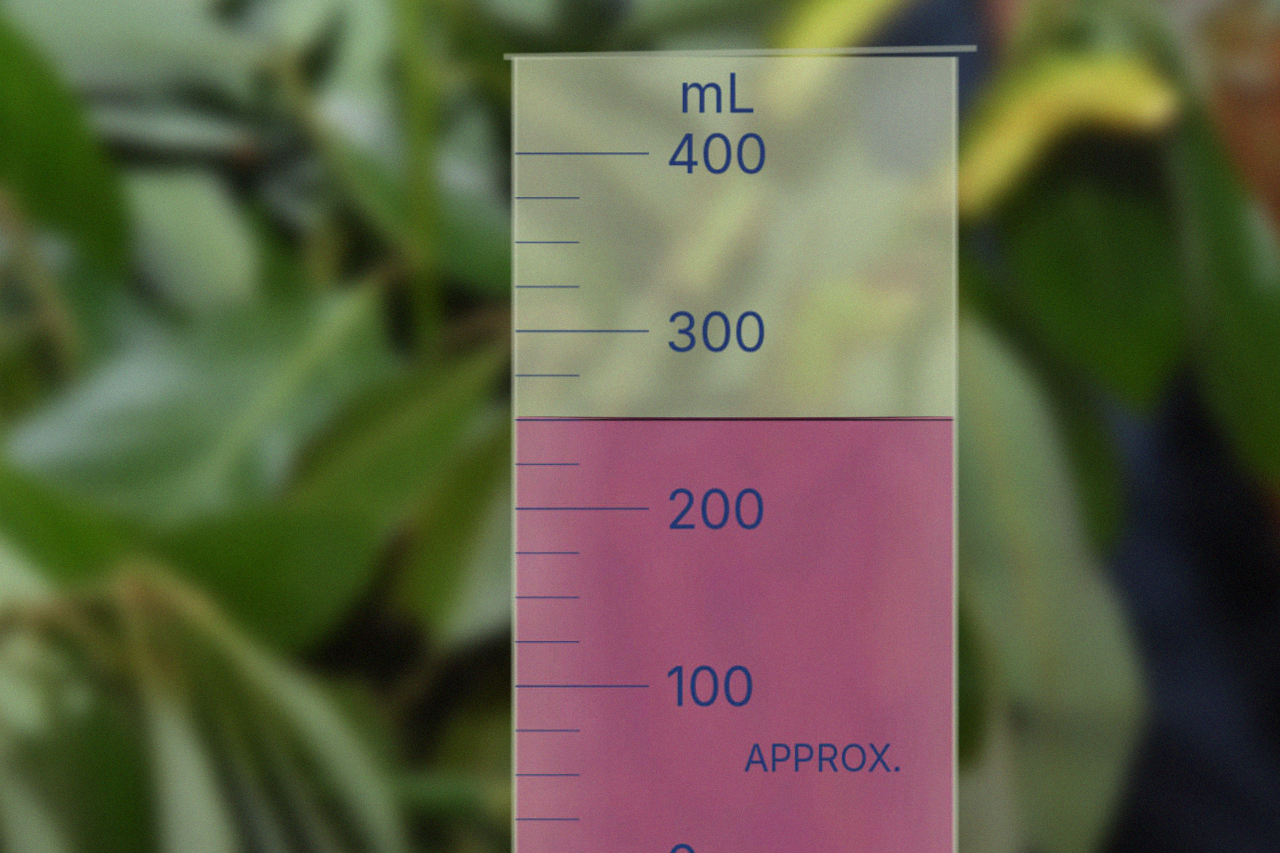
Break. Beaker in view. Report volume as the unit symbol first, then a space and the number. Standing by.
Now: mL 250
